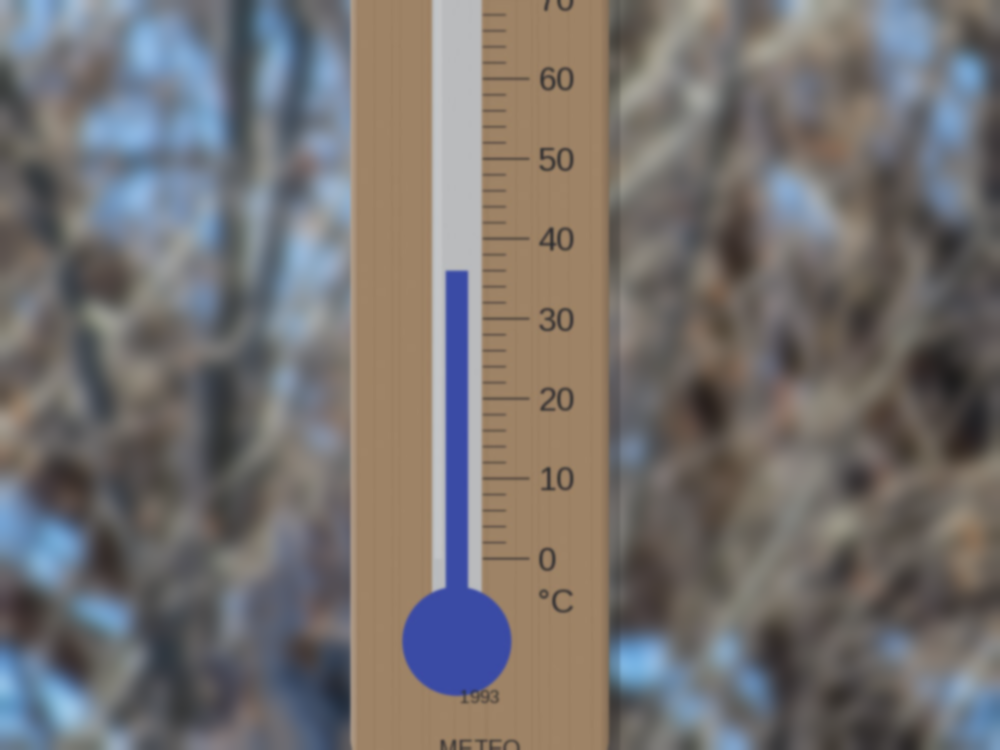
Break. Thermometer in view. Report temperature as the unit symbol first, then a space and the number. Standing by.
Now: °C 36
